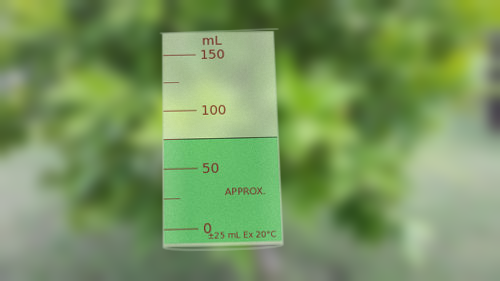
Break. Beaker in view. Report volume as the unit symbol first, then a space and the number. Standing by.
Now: mL 75
